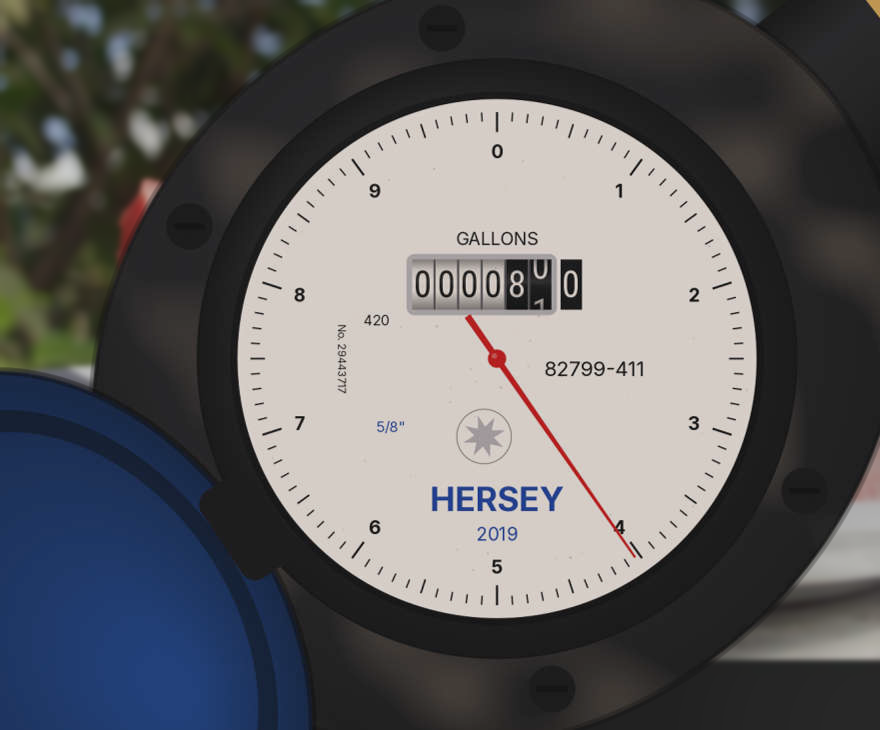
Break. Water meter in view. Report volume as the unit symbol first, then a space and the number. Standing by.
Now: gal 804.0
